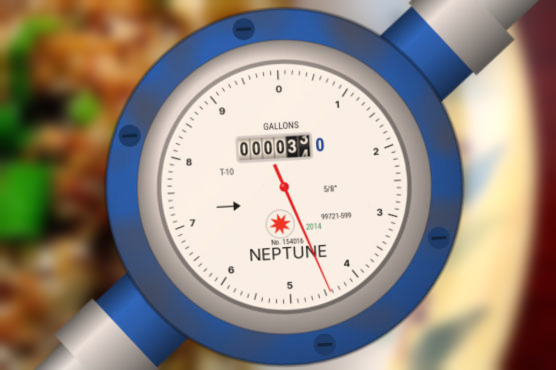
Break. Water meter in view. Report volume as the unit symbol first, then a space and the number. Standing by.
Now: gal 334.4
